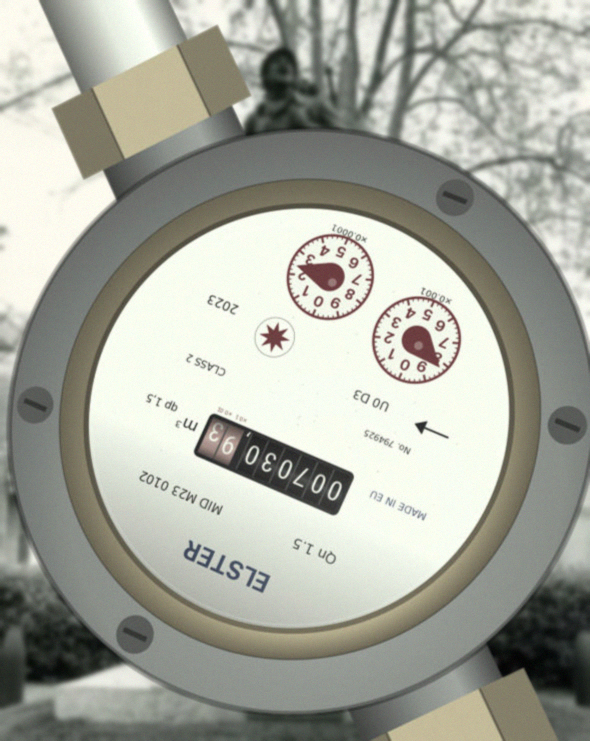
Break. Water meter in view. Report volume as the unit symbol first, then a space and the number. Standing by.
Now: m³ 7030.9282
